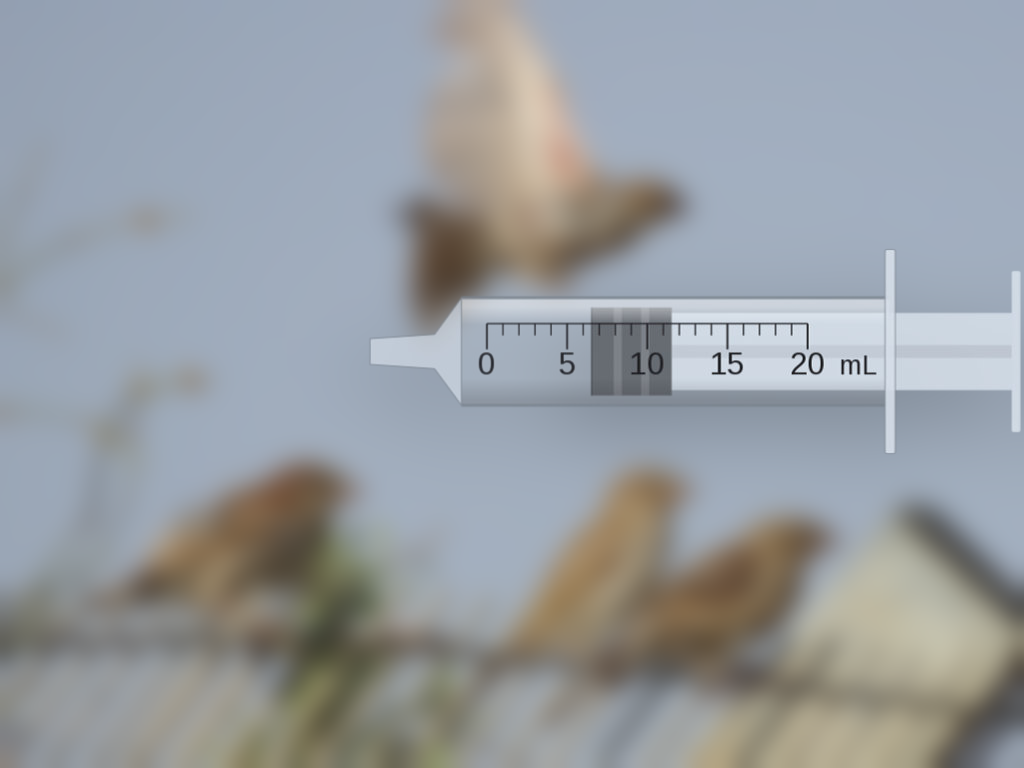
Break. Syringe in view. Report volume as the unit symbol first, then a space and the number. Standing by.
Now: mL 6.5
